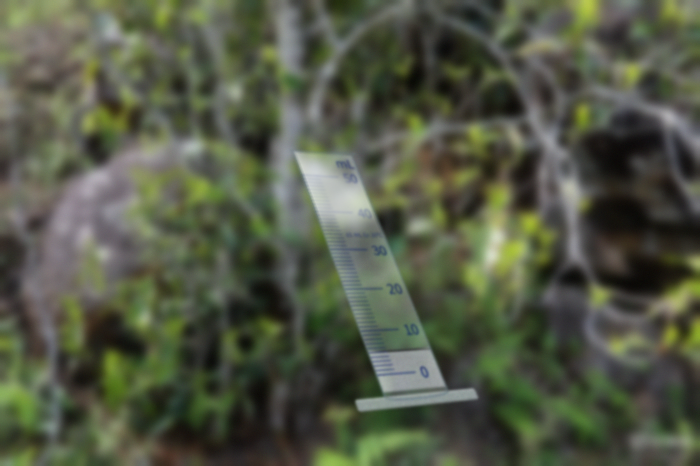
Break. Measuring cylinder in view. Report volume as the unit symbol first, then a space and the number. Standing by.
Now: mL 5
